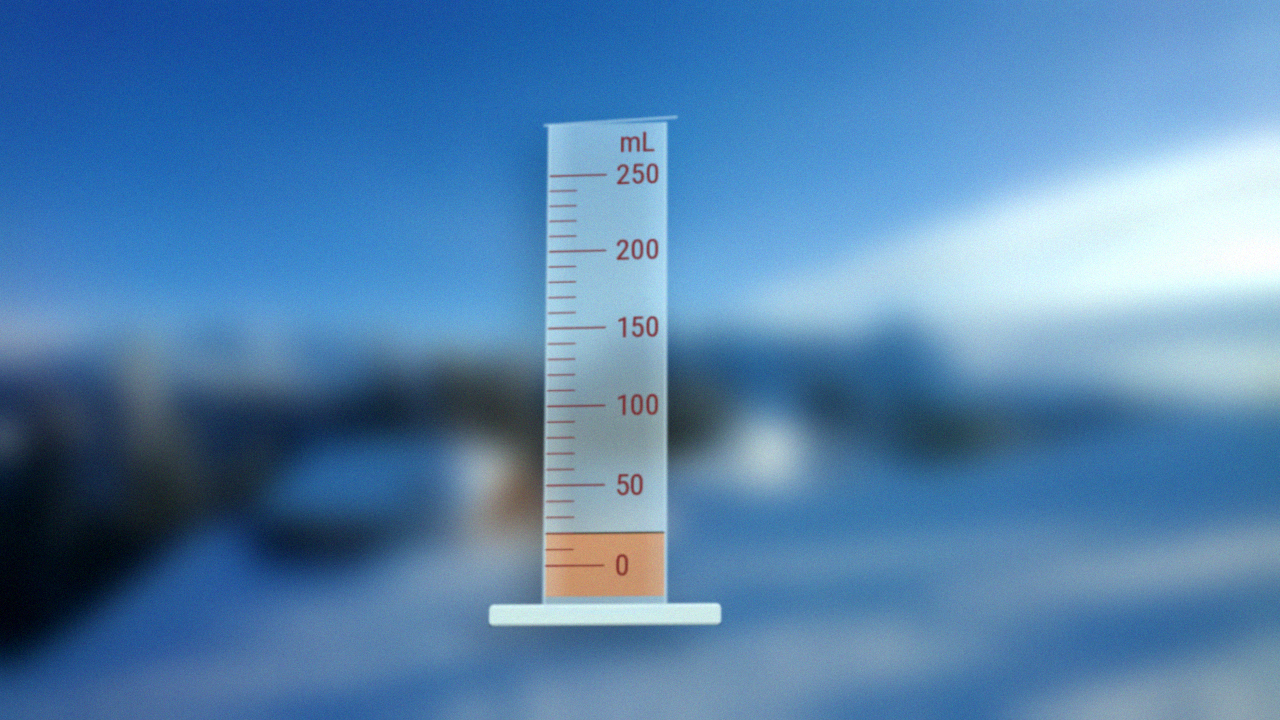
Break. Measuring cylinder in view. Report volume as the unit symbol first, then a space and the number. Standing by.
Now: mL 20
